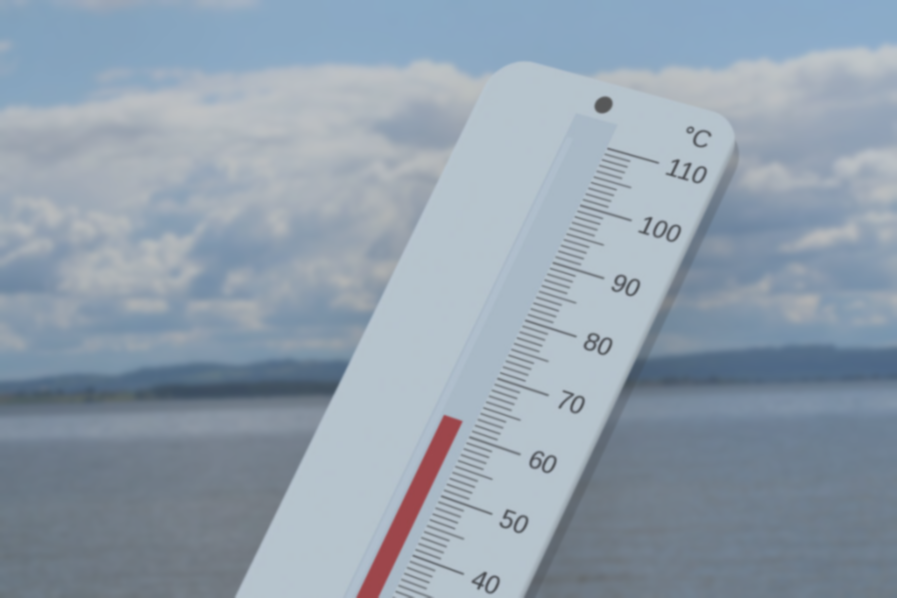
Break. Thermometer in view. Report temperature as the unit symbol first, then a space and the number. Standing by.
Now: °C 62
